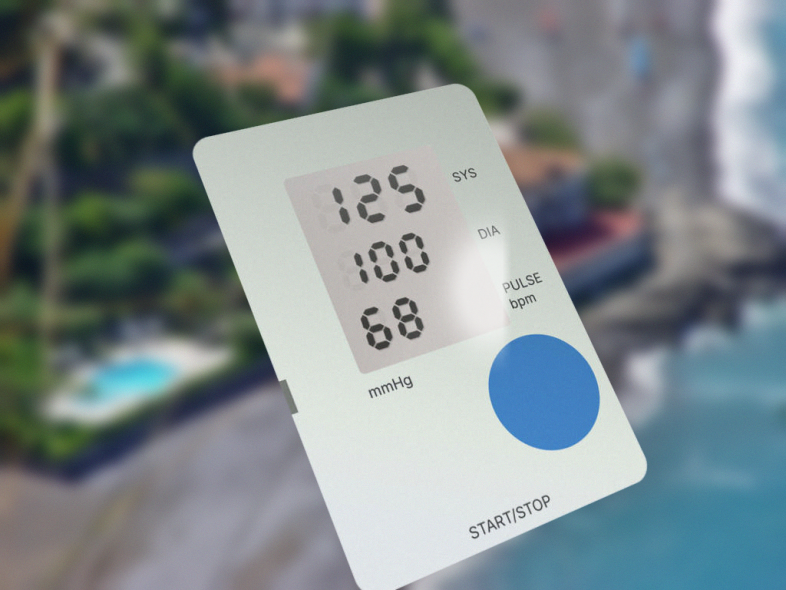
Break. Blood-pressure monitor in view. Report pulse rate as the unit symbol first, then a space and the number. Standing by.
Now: bpm 68
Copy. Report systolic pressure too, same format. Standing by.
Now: mmHg 125
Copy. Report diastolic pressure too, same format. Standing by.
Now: mmHg 100
